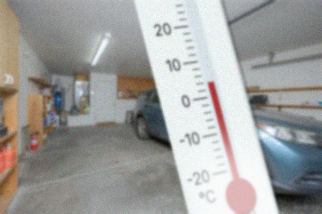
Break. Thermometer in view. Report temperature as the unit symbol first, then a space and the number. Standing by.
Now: °C 4
